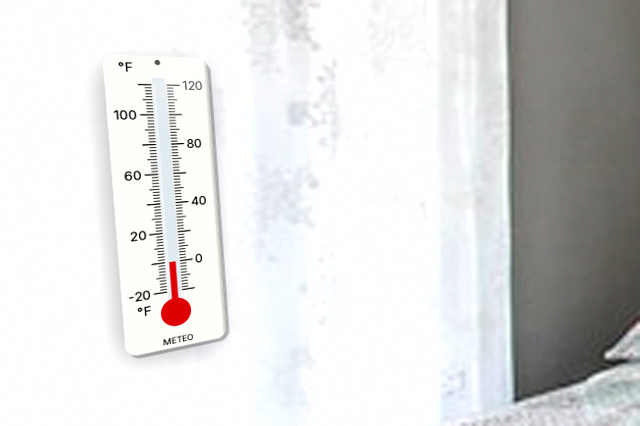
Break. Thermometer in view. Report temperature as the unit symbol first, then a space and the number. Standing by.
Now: °F 0
